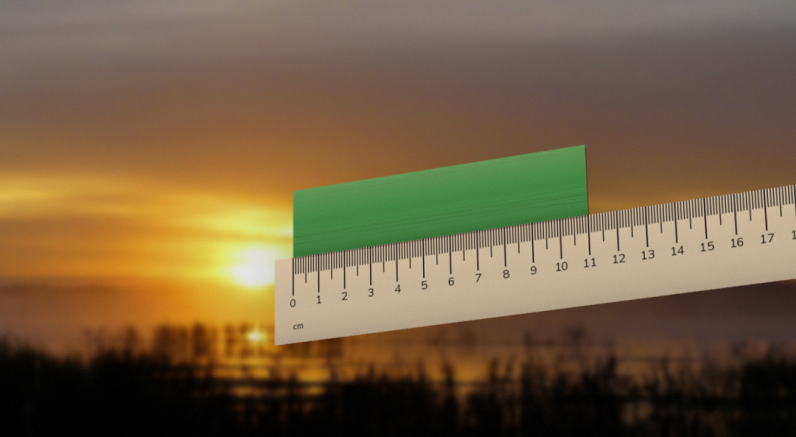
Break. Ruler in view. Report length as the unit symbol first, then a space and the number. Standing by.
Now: cm 11
